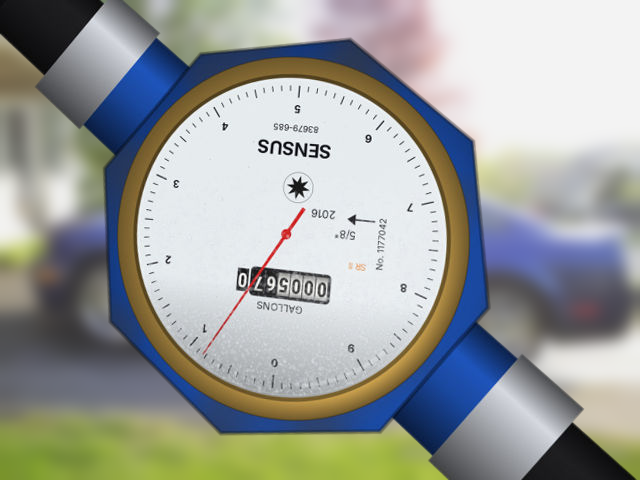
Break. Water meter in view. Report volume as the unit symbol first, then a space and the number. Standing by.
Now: gal 5670.8
